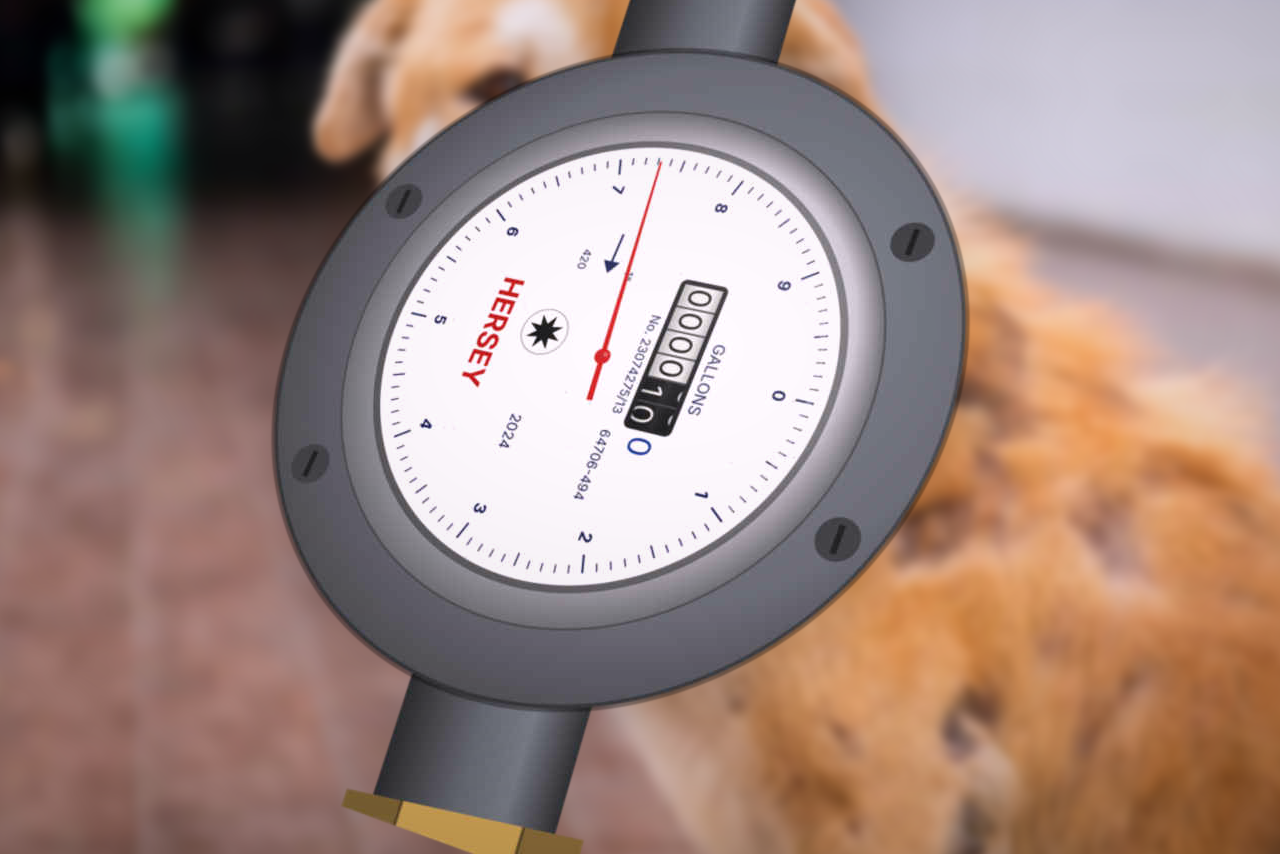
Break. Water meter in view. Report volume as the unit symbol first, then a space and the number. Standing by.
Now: gal 97.3
